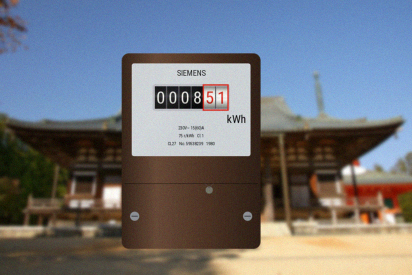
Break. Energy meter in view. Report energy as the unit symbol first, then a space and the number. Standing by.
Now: kWh 8.51
